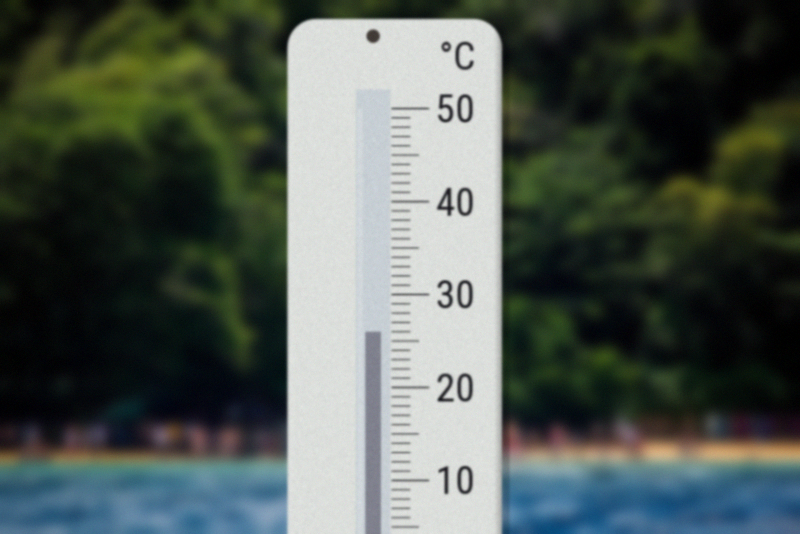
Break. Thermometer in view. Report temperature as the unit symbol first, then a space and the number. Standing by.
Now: °C 26
